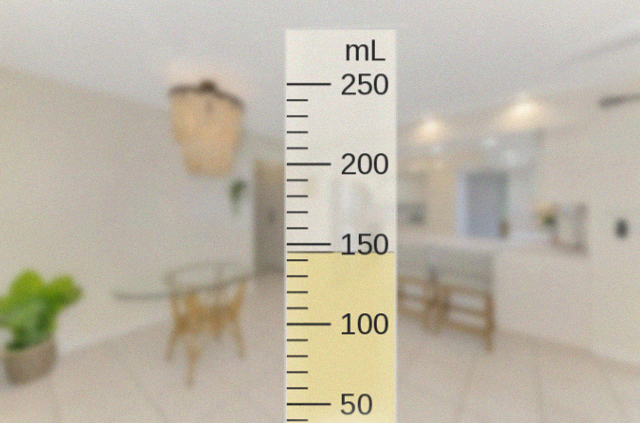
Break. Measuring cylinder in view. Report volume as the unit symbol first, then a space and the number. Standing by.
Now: mL 145
